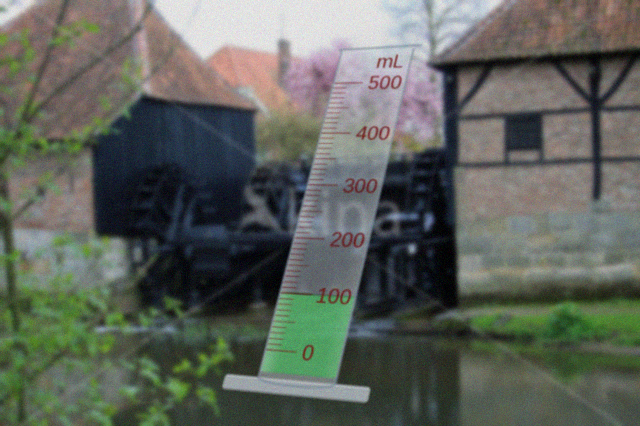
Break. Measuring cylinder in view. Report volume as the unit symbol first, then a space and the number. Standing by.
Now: mL 100
